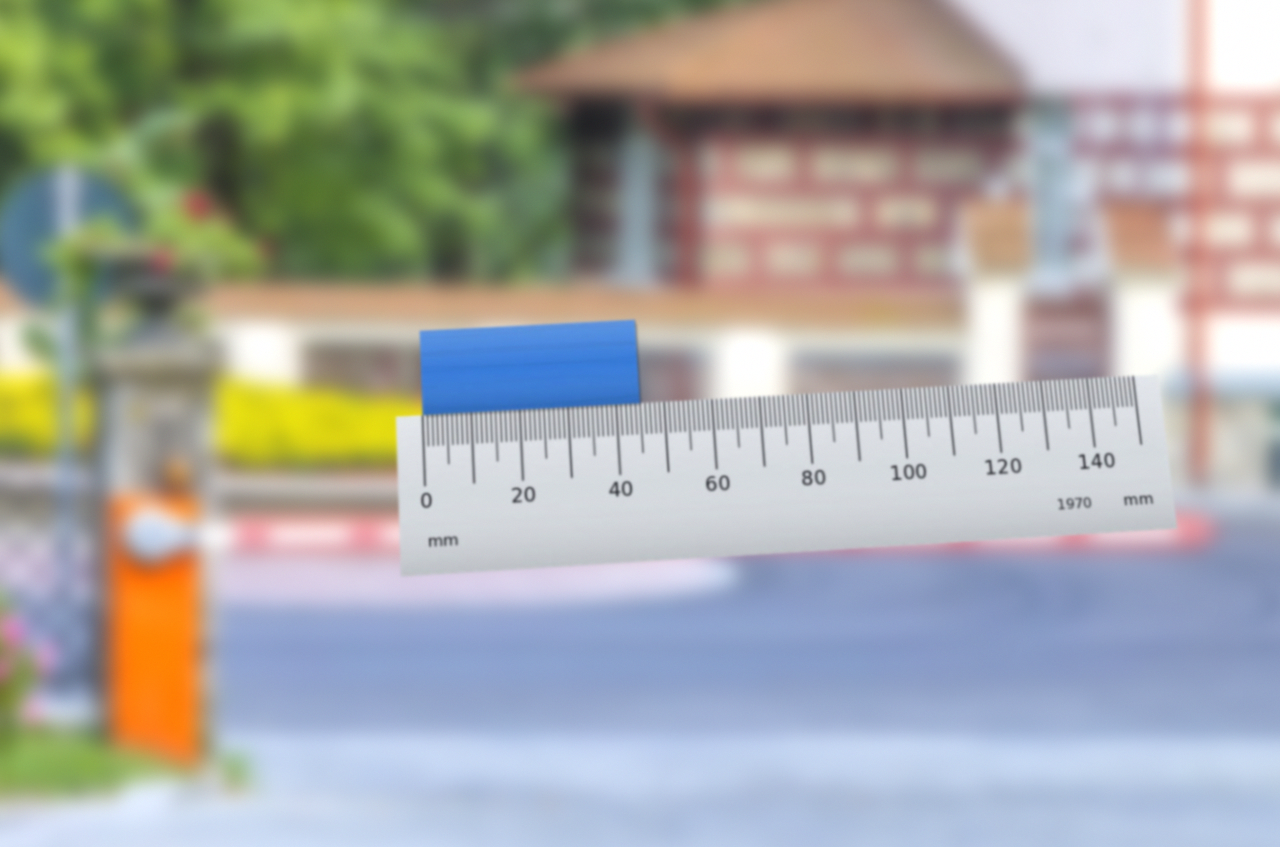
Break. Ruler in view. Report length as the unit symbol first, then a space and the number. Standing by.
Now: mm 45
